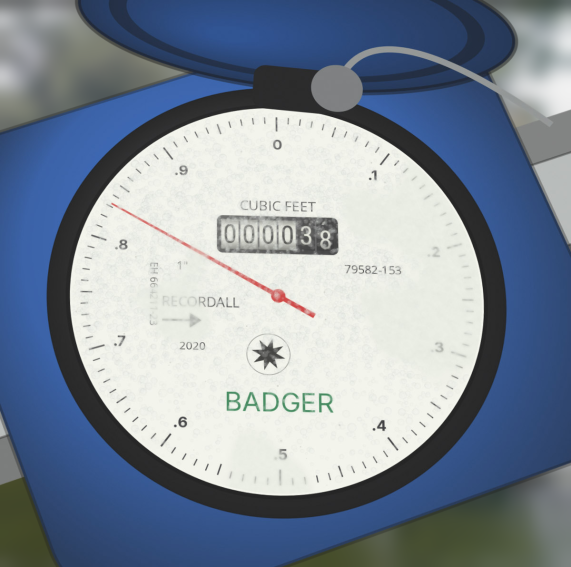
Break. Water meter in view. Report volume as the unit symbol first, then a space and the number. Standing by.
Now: ft³ 37.83
